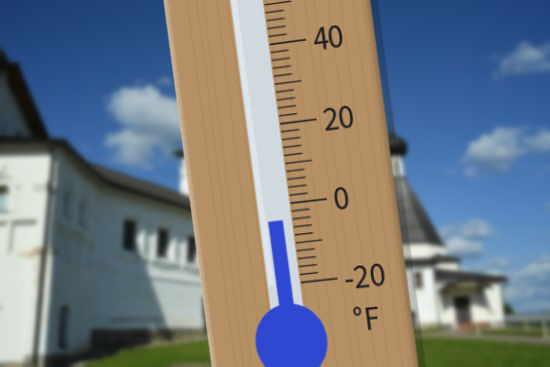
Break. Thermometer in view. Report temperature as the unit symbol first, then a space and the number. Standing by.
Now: °F -4
